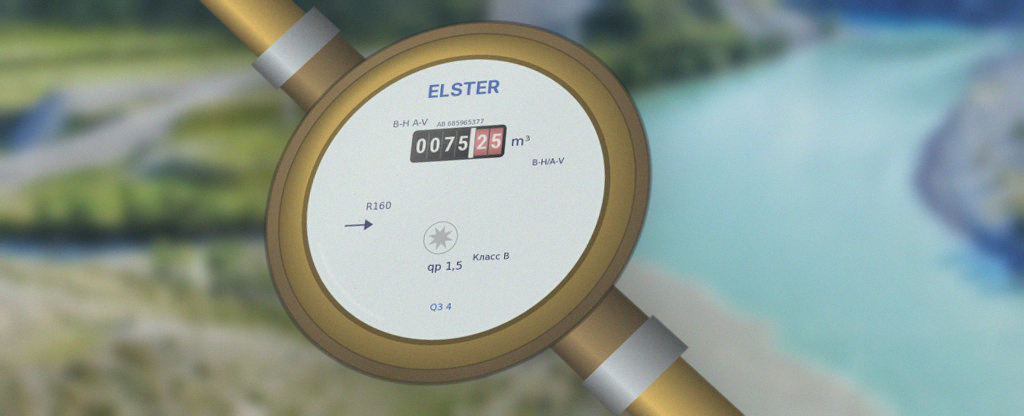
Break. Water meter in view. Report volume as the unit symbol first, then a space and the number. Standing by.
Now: m³ 75.25
